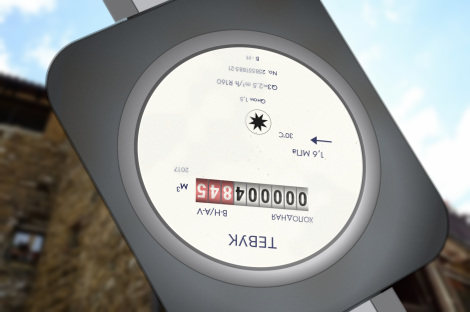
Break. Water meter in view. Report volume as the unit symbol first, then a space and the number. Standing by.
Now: m³ 4.845
